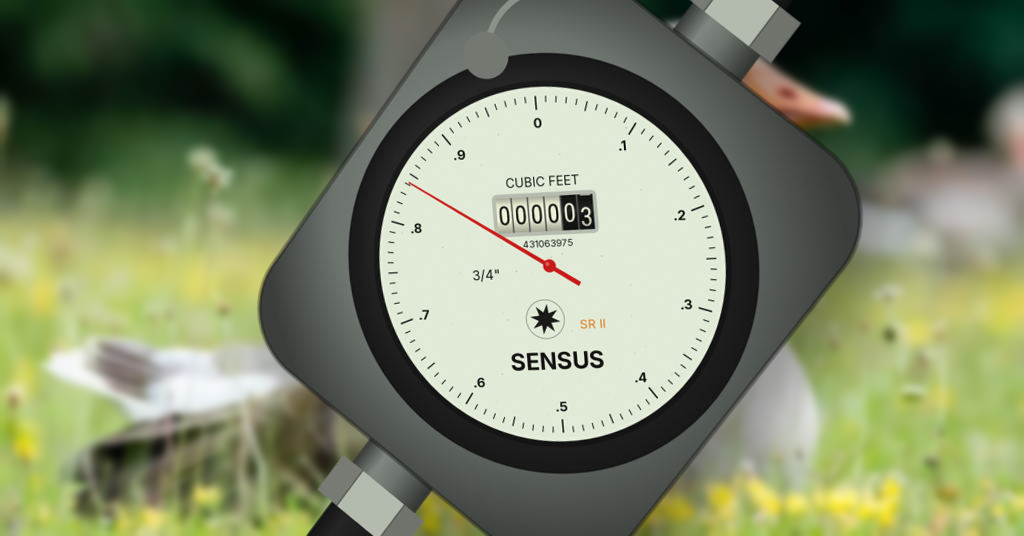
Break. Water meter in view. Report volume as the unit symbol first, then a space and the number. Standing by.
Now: ft³ 2.84
